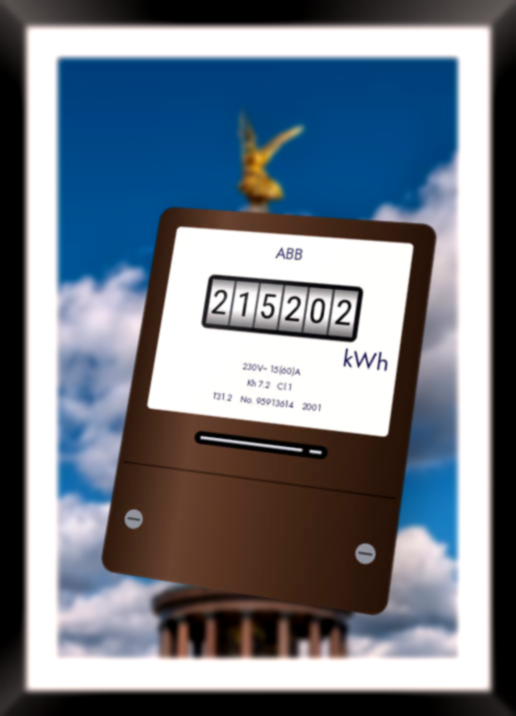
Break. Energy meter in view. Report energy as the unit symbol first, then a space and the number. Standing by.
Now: kWh 215202
